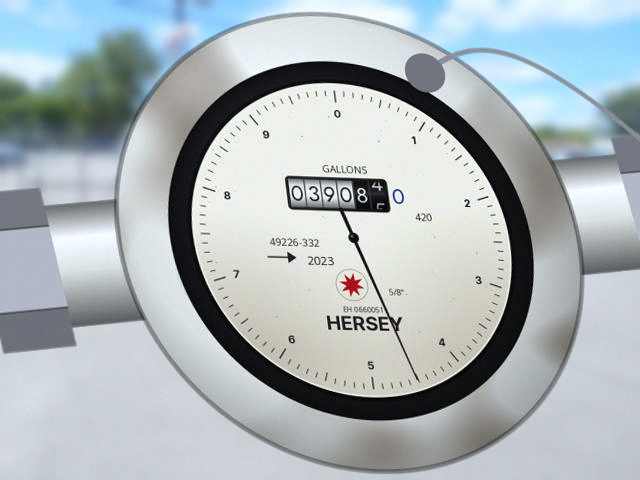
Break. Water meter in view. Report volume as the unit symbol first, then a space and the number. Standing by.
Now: gal 390844.5
